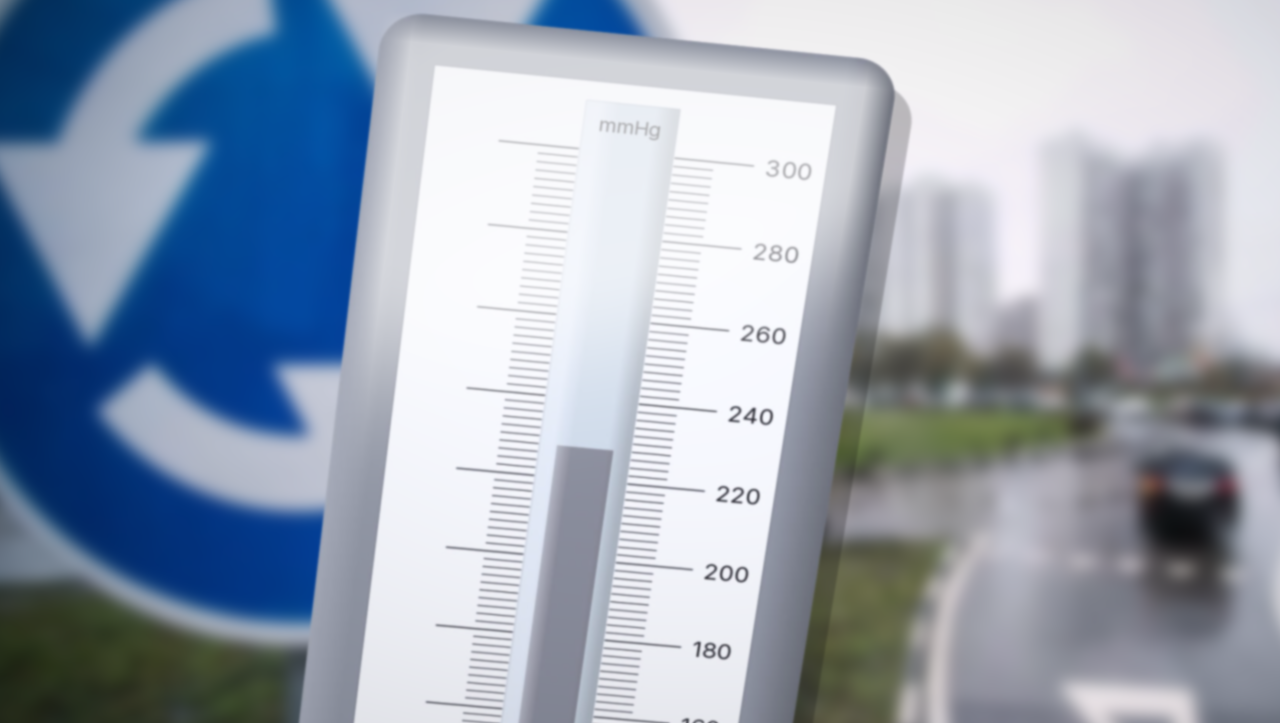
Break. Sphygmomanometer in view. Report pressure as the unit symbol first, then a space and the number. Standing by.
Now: mmHg 228
